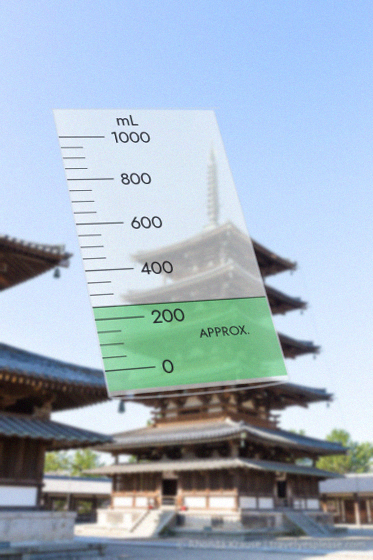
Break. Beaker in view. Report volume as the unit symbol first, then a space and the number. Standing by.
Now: mL 250
